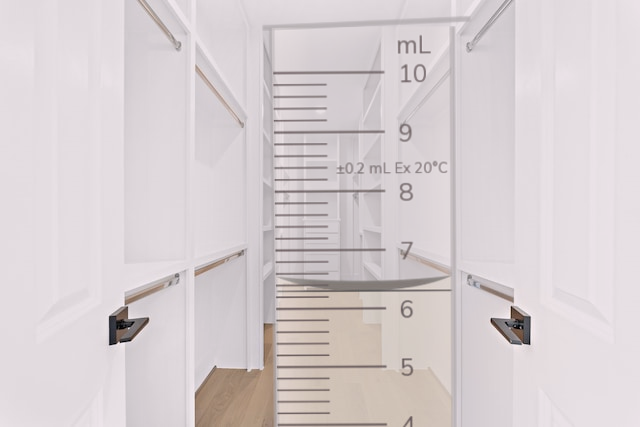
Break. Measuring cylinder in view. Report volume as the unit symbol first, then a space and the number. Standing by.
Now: mL 6.3
